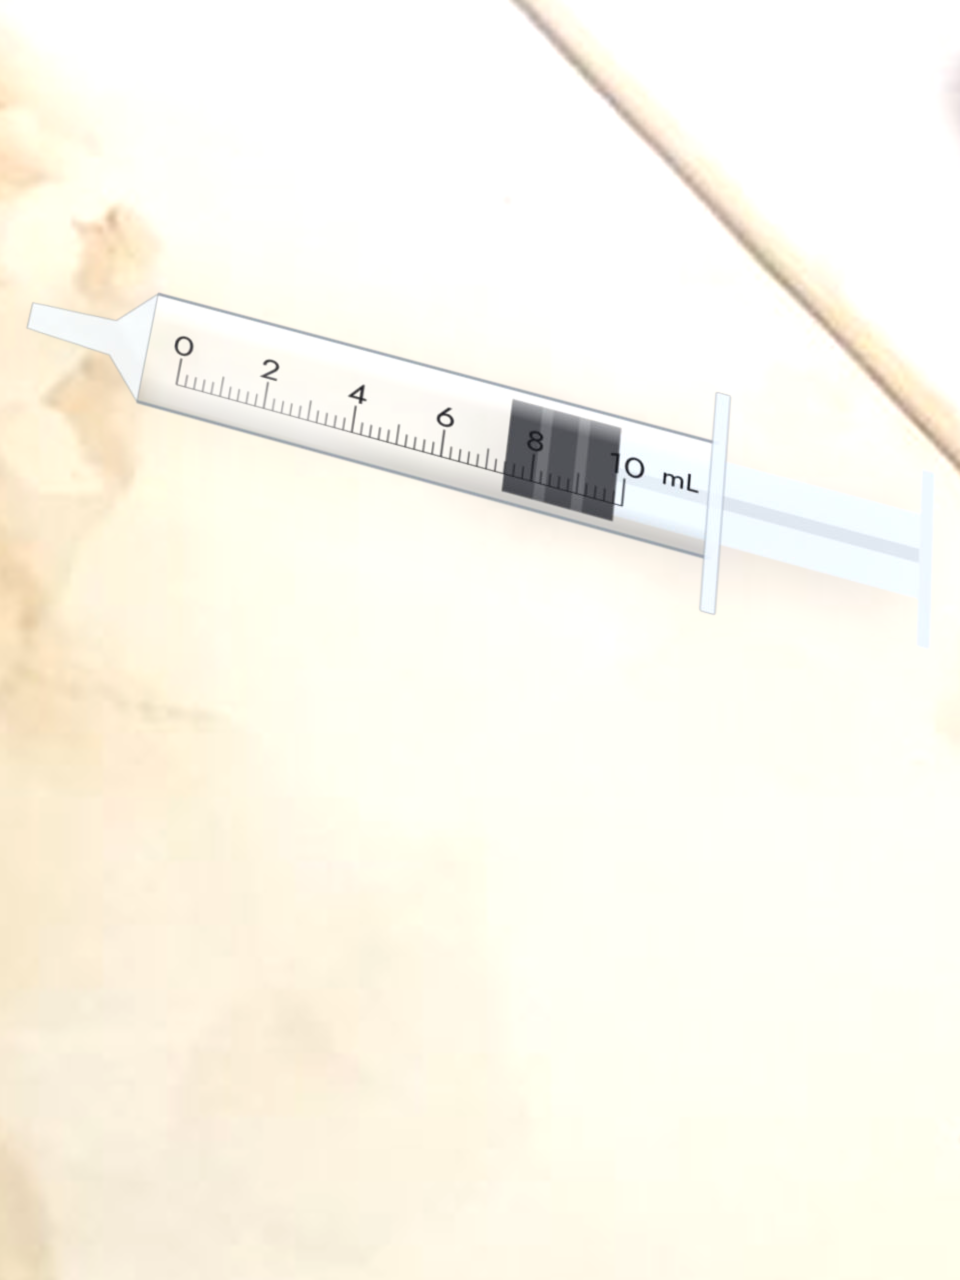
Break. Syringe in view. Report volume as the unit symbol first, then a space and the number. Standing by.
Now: mL 7.4
